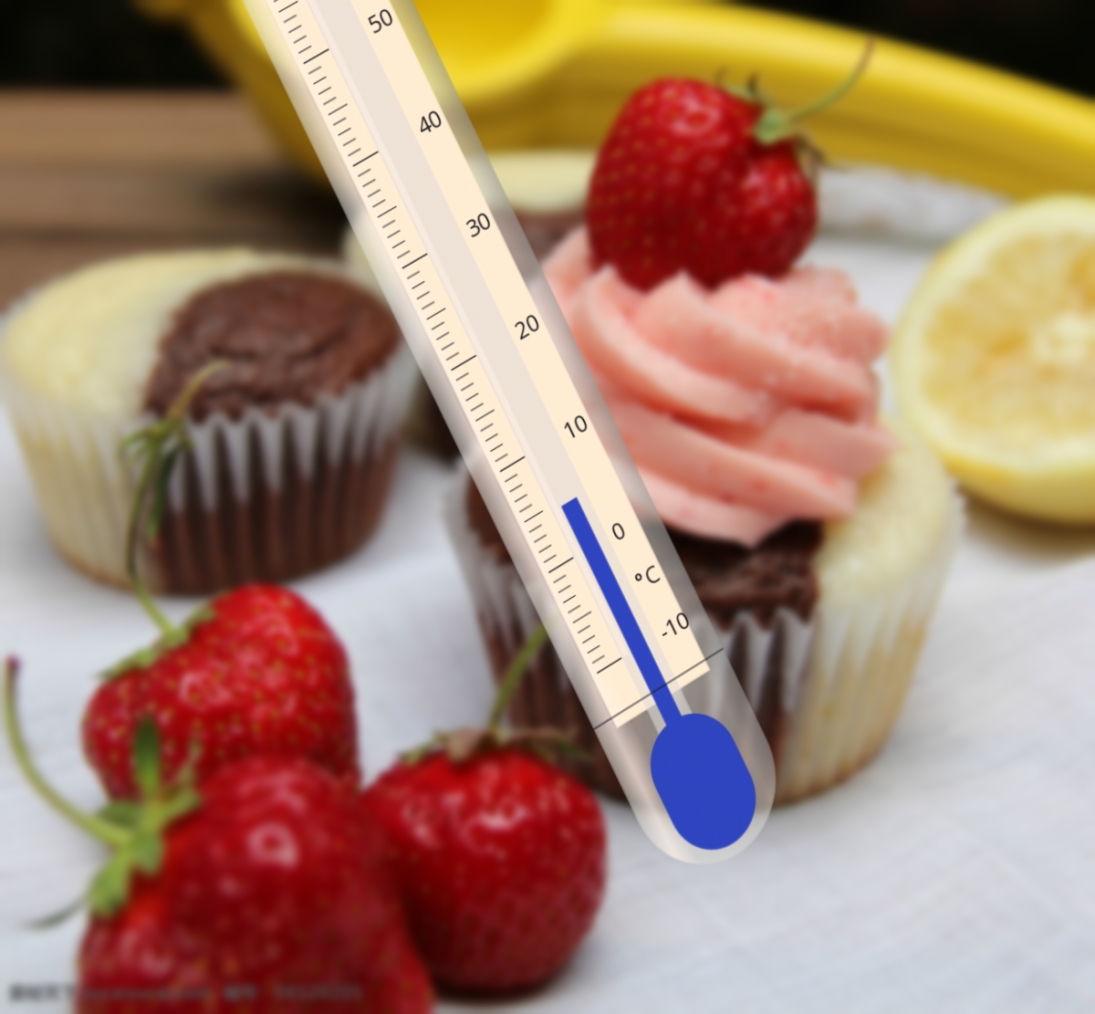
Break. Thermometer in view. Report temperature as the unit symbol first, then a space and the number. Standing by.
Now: °C 4.5
